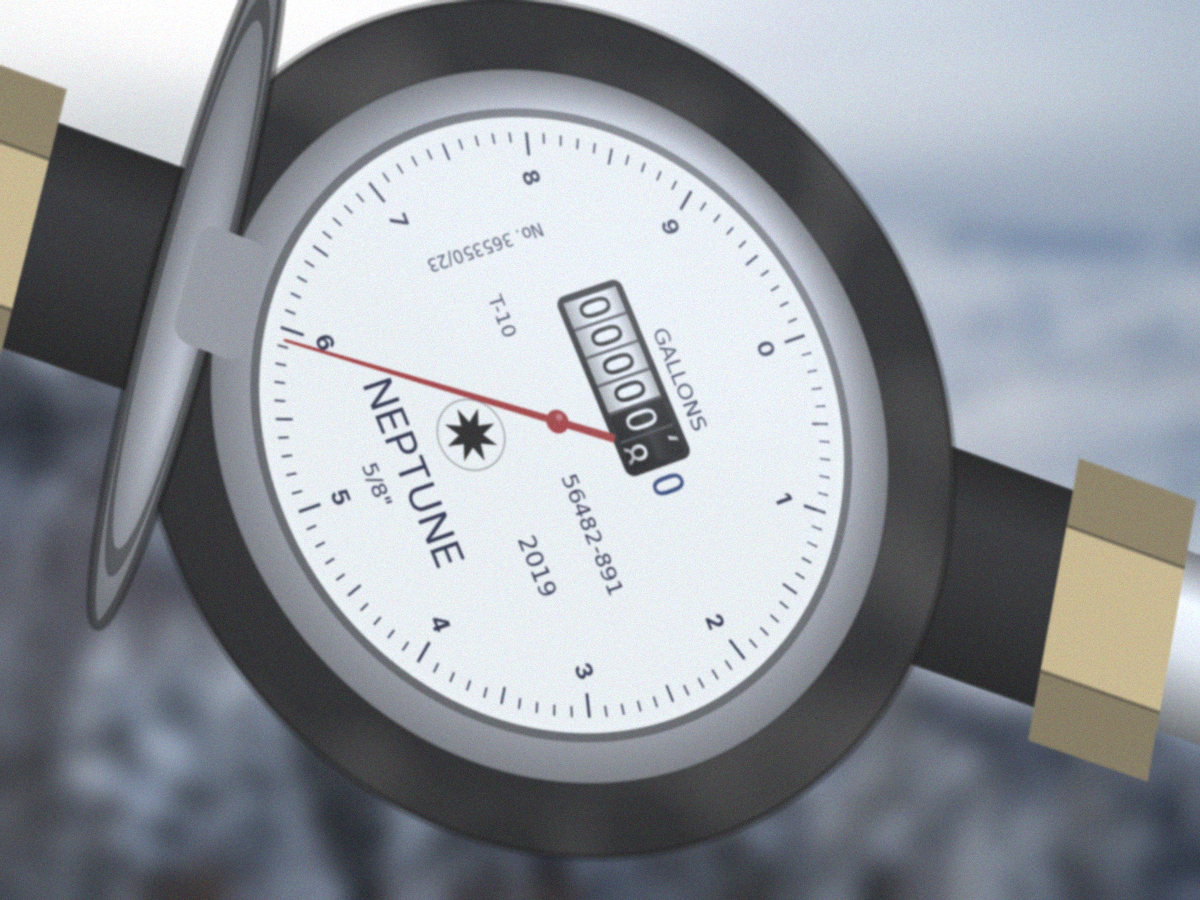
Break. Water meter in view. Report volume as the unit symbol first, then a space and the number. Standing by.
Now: gal 75.9
